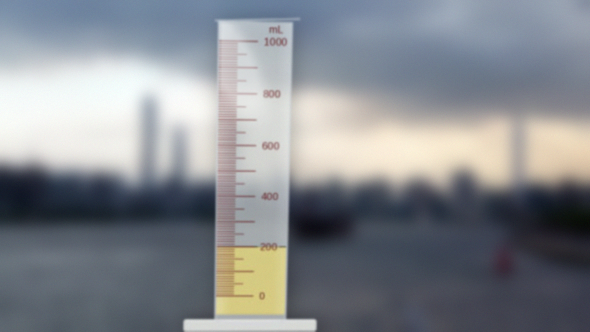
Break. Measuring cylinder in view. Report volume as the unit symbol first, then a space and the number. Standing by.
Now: mL 200
